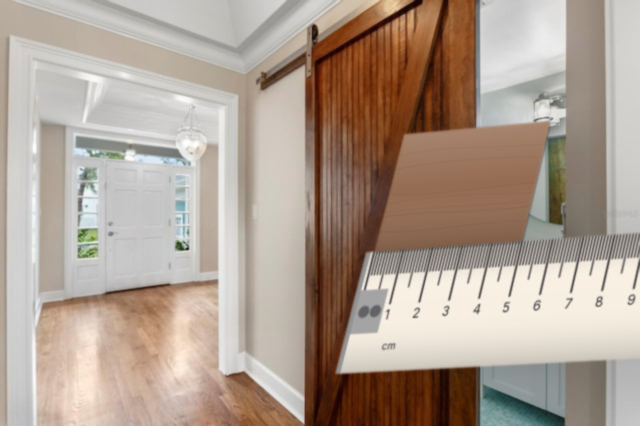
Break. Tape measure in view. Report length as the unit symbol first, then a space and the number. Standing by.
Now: cm 5
